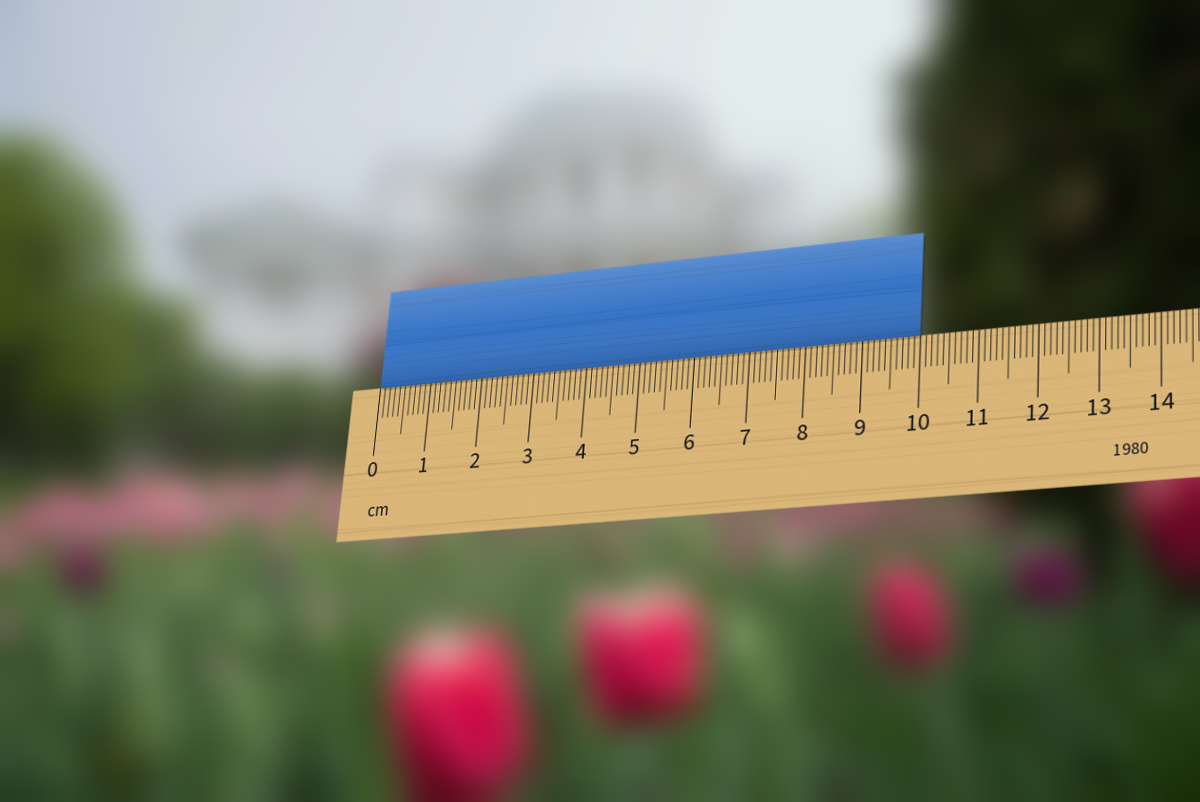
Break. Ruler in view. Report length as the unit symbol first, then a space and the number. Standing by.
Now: cm 10
